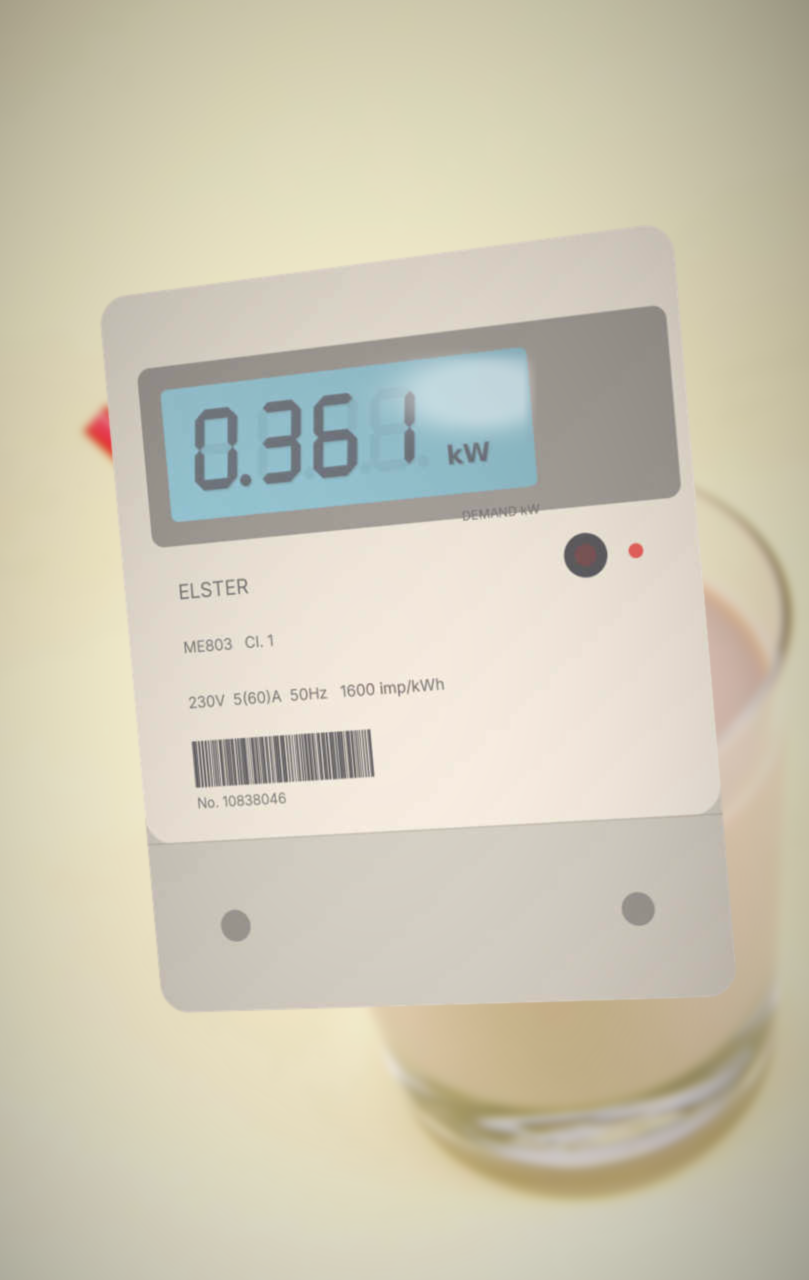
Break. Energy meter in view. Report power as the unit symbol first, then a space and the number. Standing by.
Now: kW 0.361
